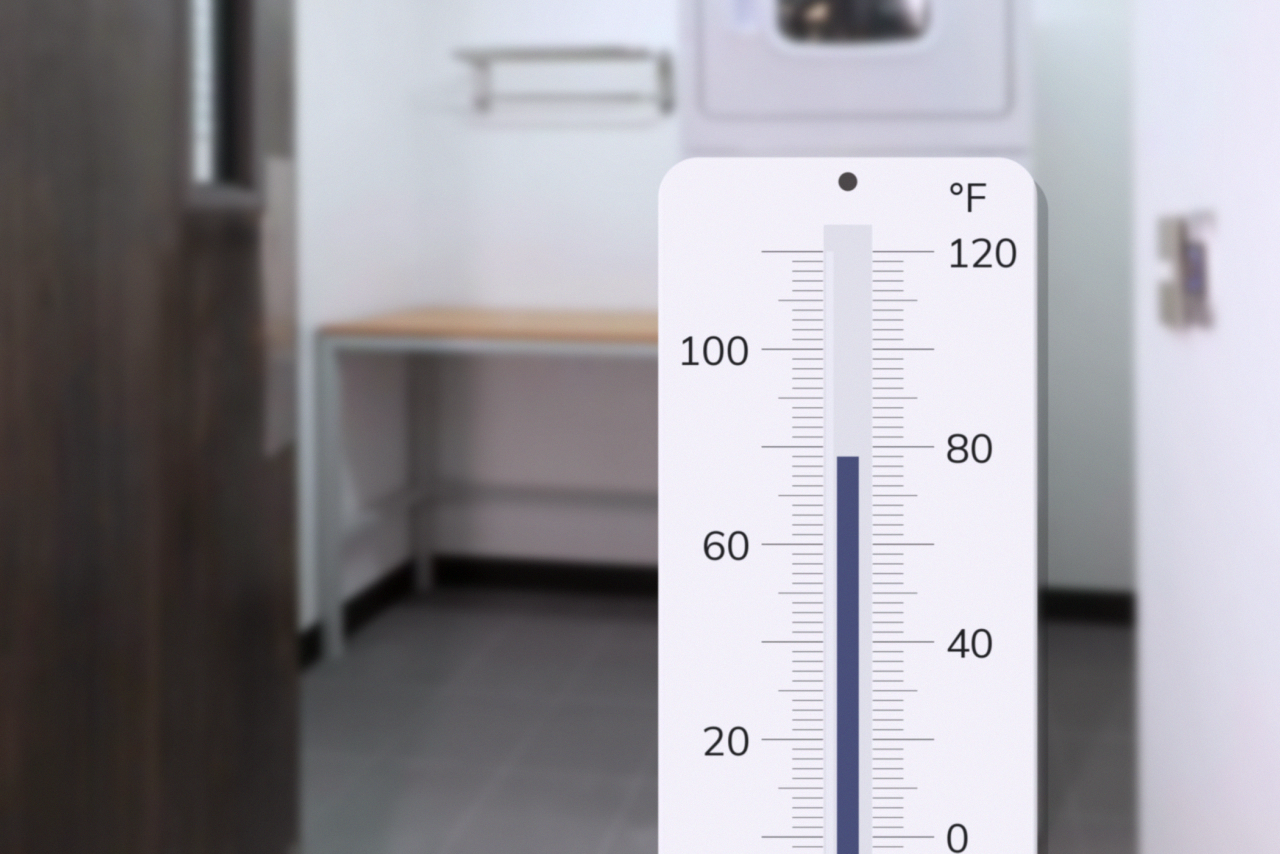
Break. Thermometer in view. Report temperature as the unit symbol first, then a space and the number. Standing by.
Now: °F 78
